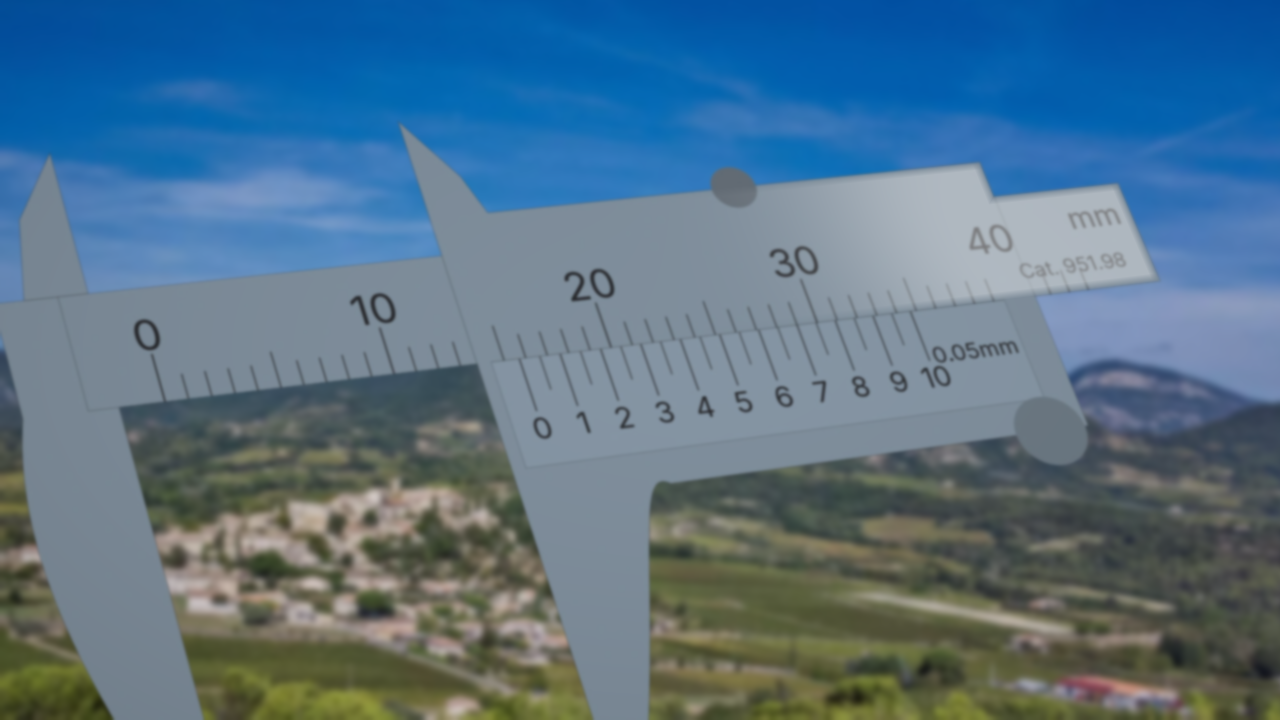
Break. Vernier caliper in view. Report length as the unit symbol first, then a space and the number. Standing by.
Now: mm 15.7
